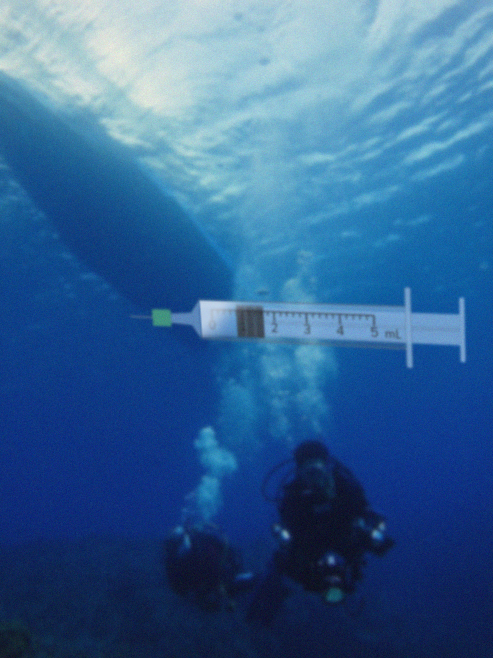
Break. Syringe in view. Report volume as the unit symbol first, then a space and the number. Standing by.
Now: mL 0.8
